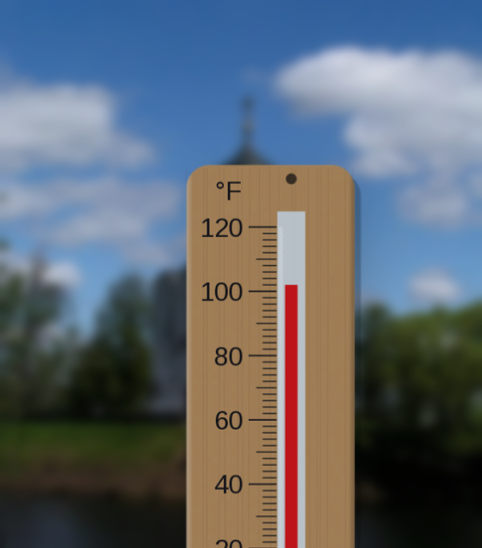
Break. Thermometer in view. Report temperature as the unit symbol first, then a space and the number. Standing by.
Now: °F 102
